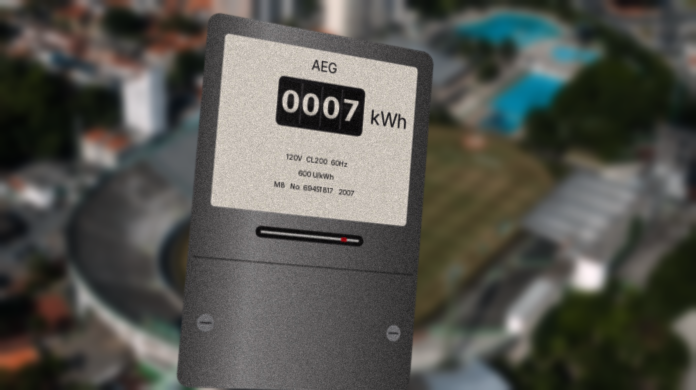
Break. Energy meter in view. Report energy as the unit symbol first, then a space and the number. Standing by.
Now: kWh 7
